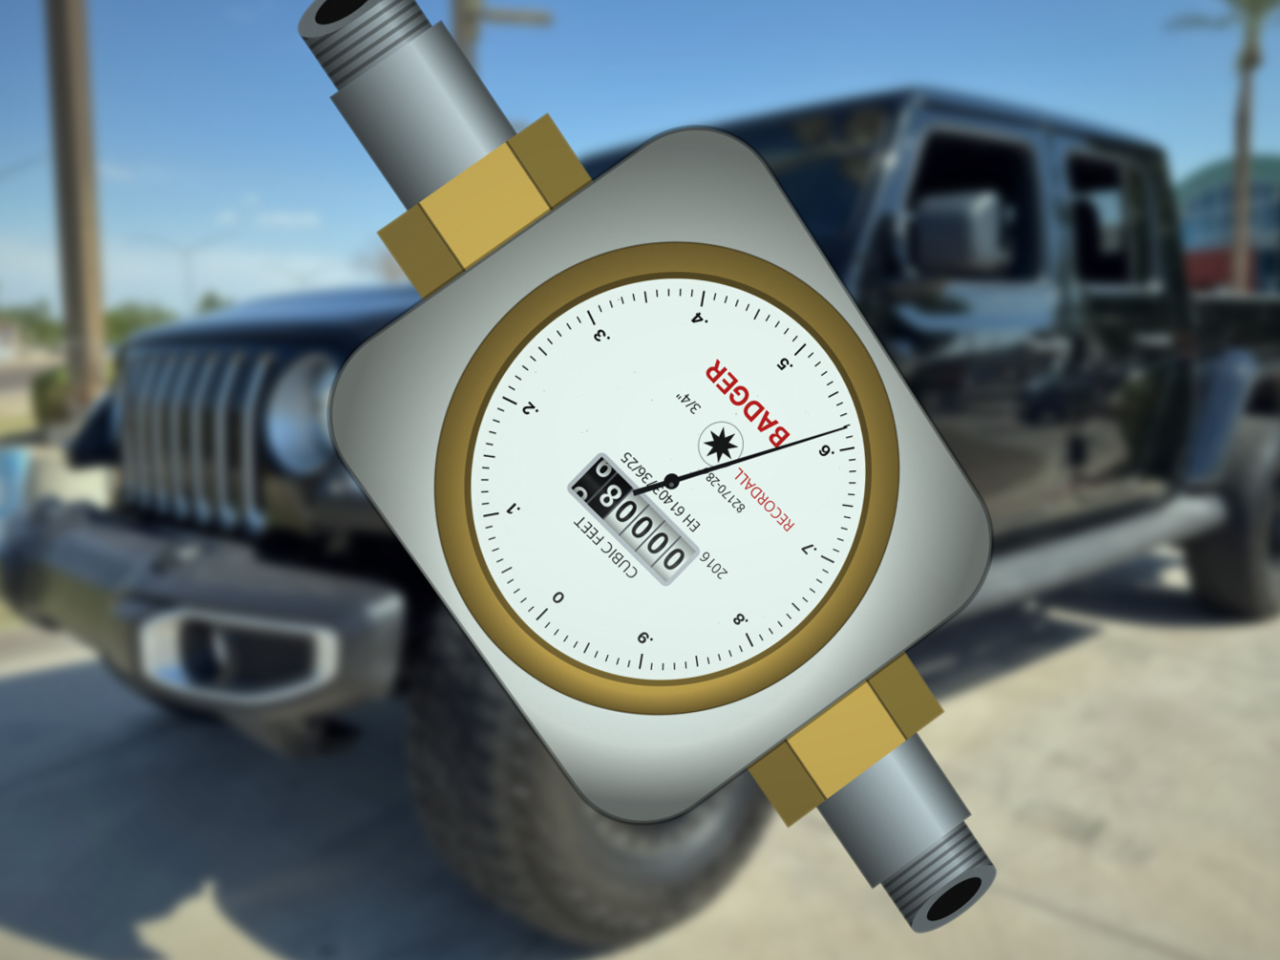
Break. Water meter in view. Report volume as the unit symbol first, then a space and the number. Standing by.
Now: ft³ 88.58
